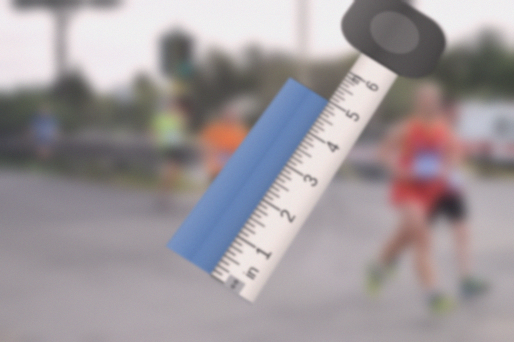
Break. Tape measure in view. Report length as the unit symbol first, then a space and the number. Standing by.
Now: in 5
